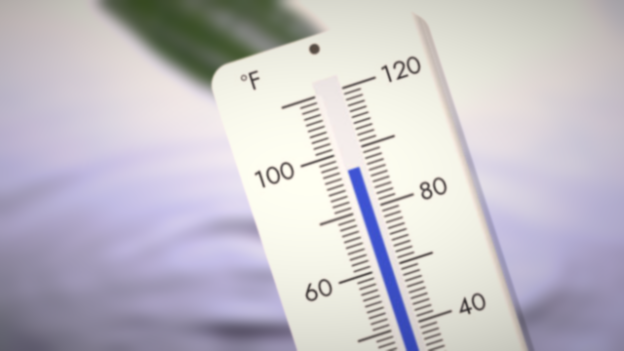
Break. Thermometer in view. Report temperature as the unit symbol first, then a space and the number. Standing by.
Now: °F 94
